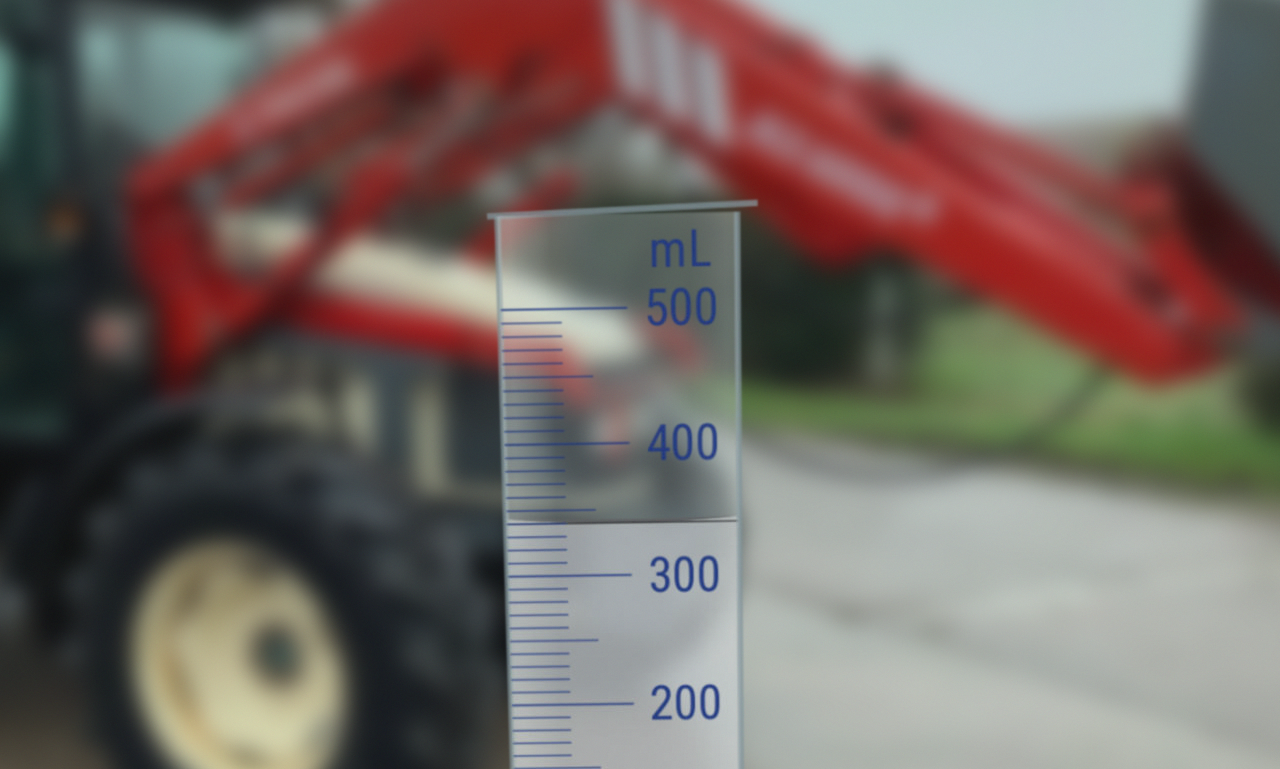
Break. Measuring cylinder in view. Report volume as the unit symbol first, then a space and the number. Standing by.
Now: mL 340
